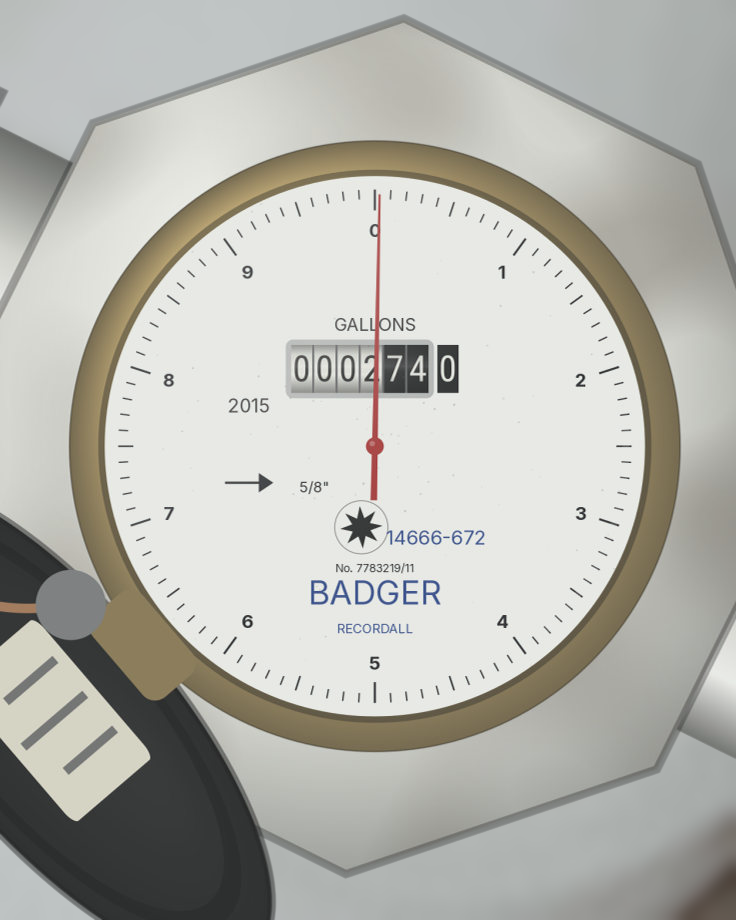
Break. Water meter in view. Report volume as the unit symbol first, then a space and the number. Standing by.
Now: gal 2740.0
